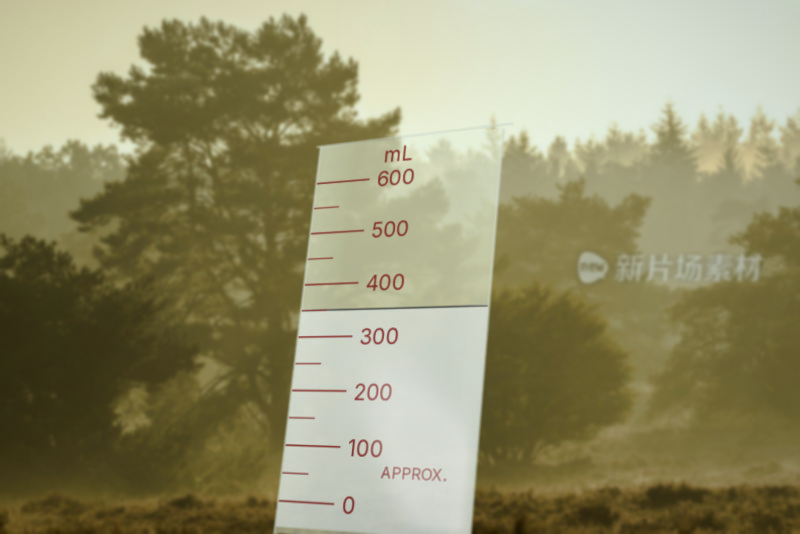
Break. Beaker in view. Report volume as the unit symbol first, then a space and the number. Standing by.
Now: mL 350
